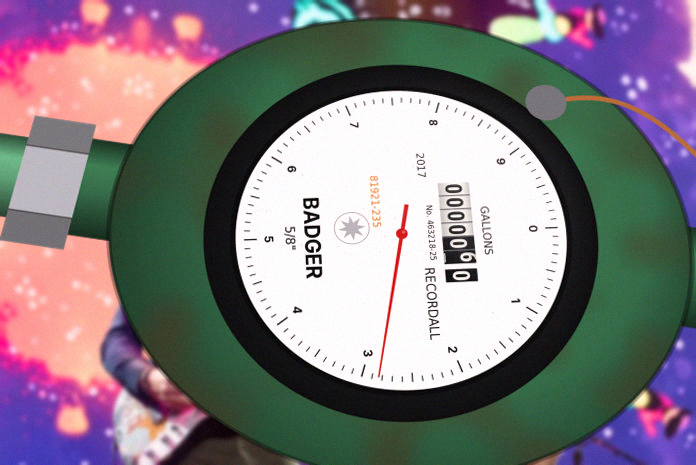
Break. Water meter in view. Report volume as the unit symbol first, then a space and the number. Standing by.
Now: gal 62.8
